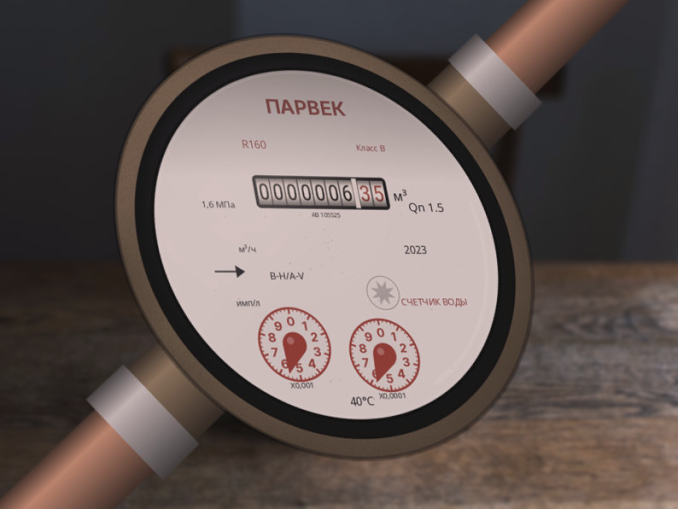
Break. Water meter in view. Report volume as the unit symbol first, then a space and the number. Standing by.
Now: m³ 6.3555
